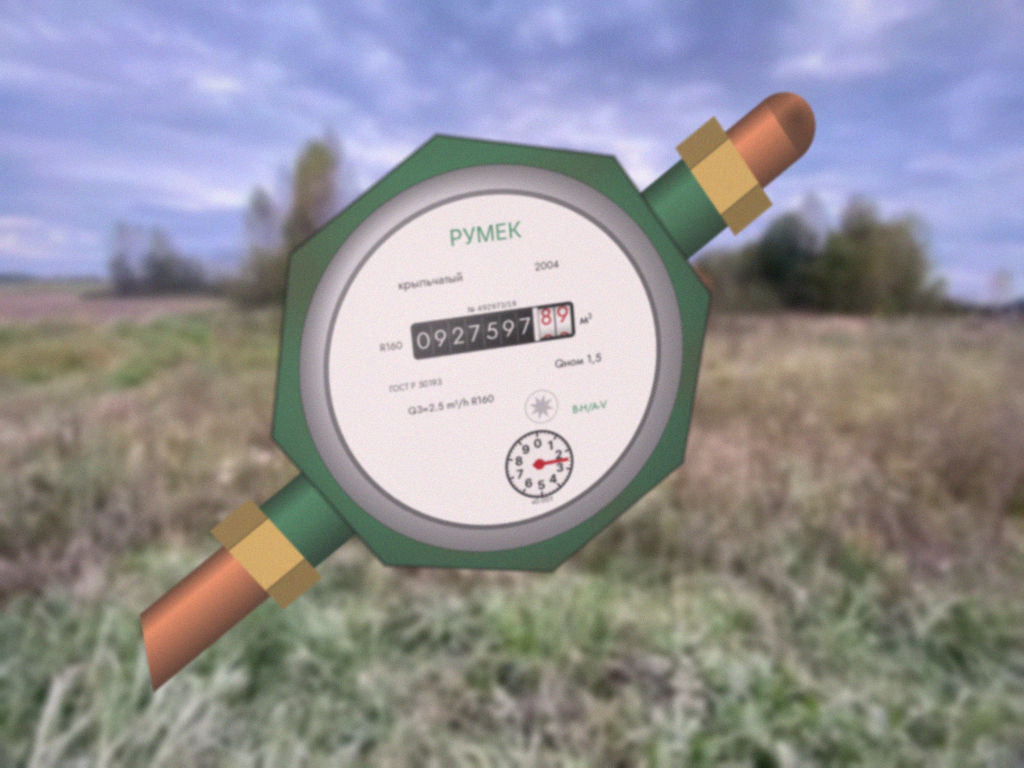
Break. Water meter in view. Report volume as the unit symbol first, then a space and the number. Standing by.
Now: m³ 927597.892
